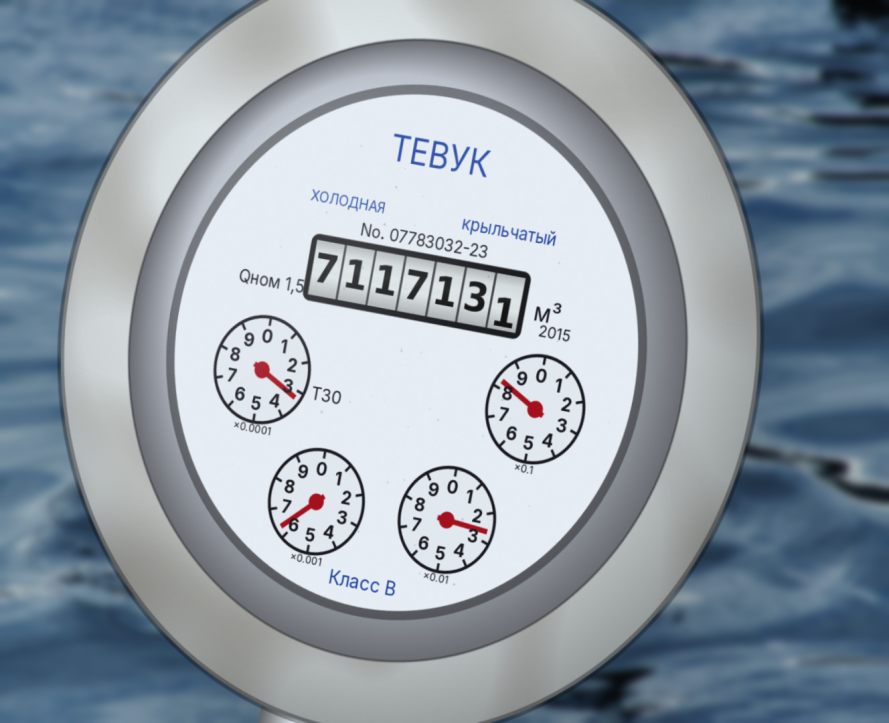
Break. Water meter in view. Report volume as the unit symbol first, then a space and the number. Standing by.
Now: m³ 7117130.8263
